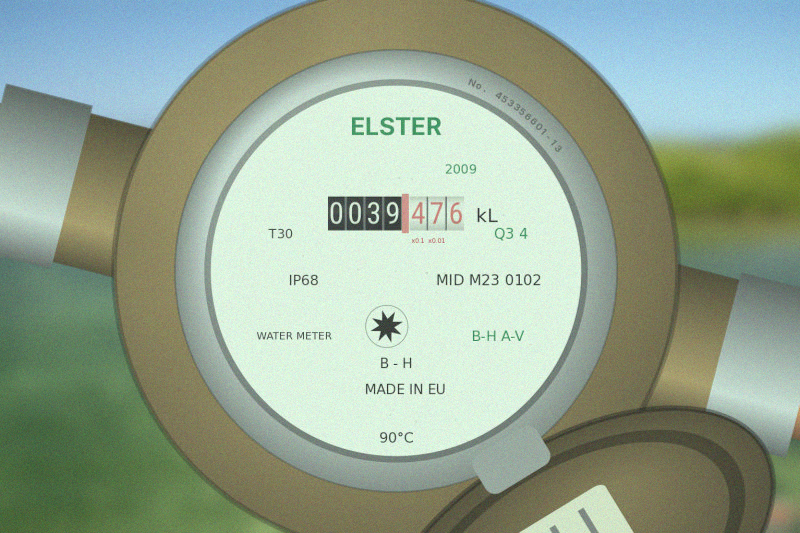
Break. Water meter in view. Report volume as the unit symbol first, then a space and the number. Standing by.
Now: kL 39.476
